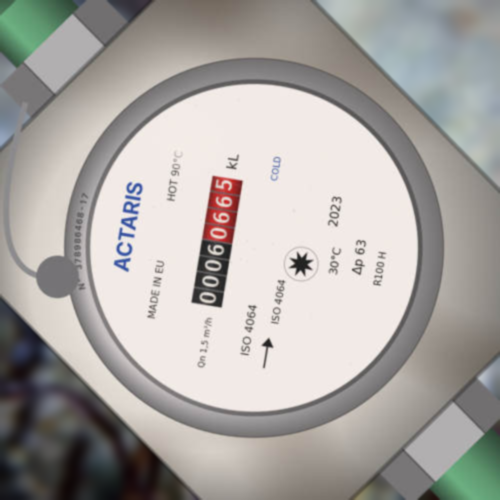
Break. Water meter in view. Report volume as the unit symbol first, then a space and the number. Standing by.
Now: kL 6.0665
